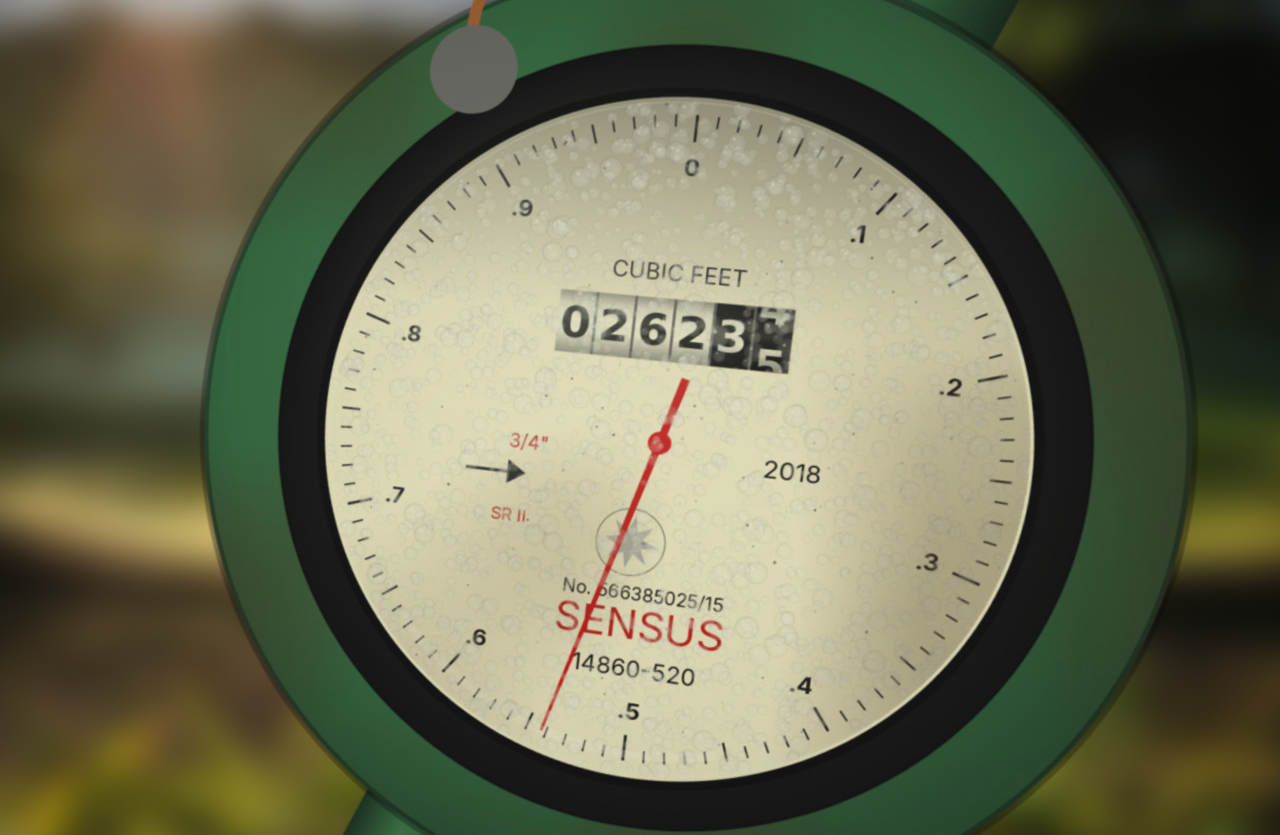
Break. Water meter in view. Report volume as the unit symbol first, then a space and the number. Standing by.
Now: ft³ 26234.54
